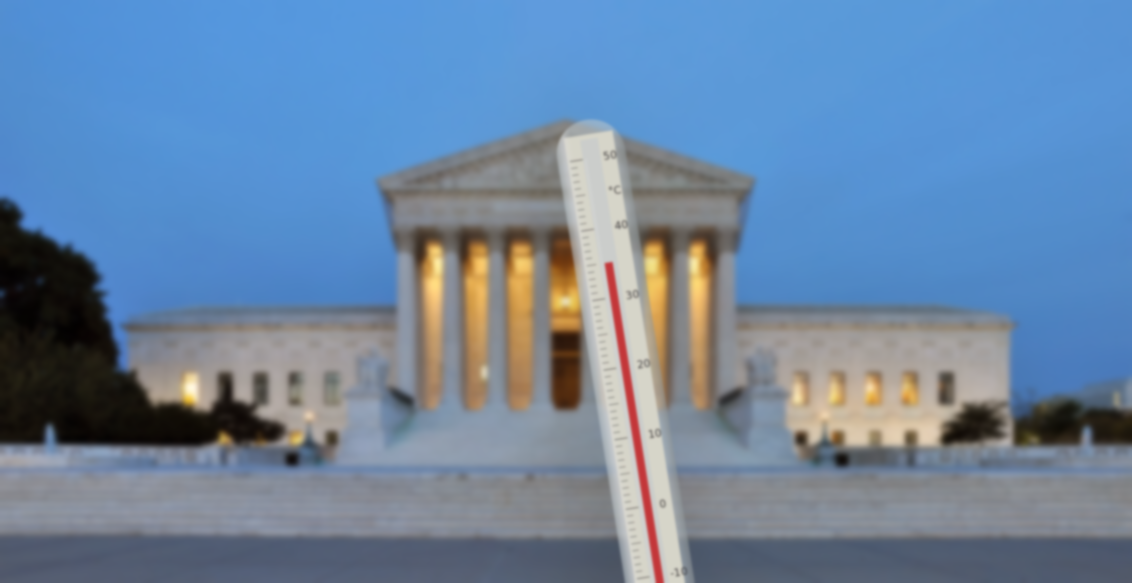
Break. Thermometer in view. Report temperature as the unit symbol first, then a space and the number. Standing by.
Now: °C 35
